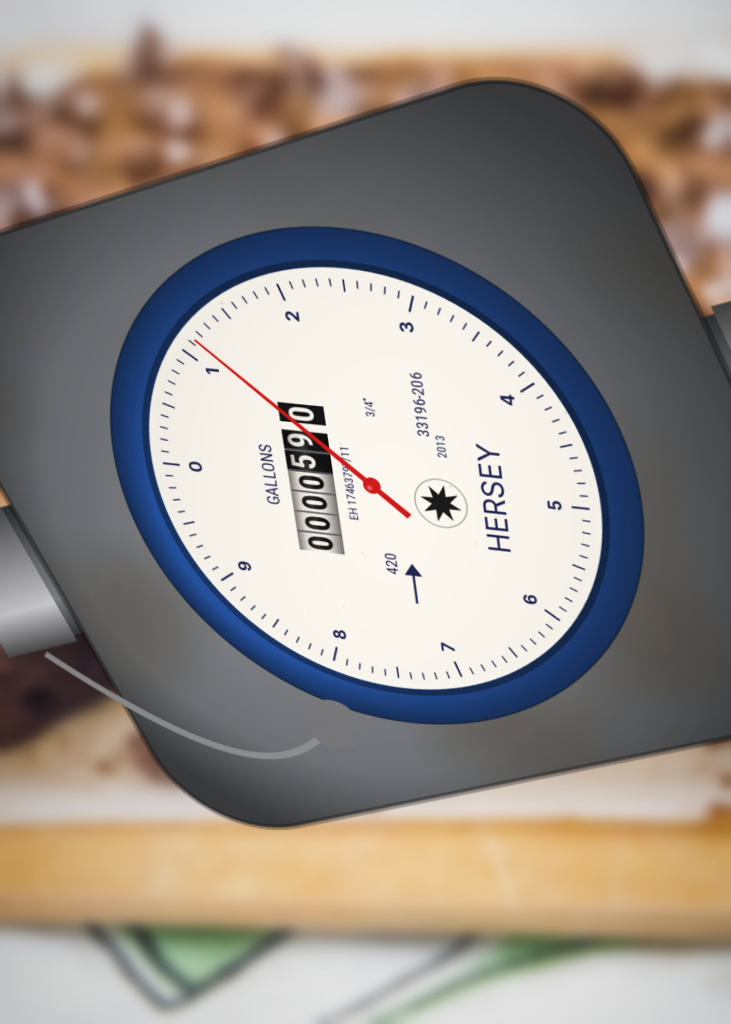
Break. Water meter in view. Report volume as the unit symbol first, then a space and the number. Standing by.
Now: gal 591.1
